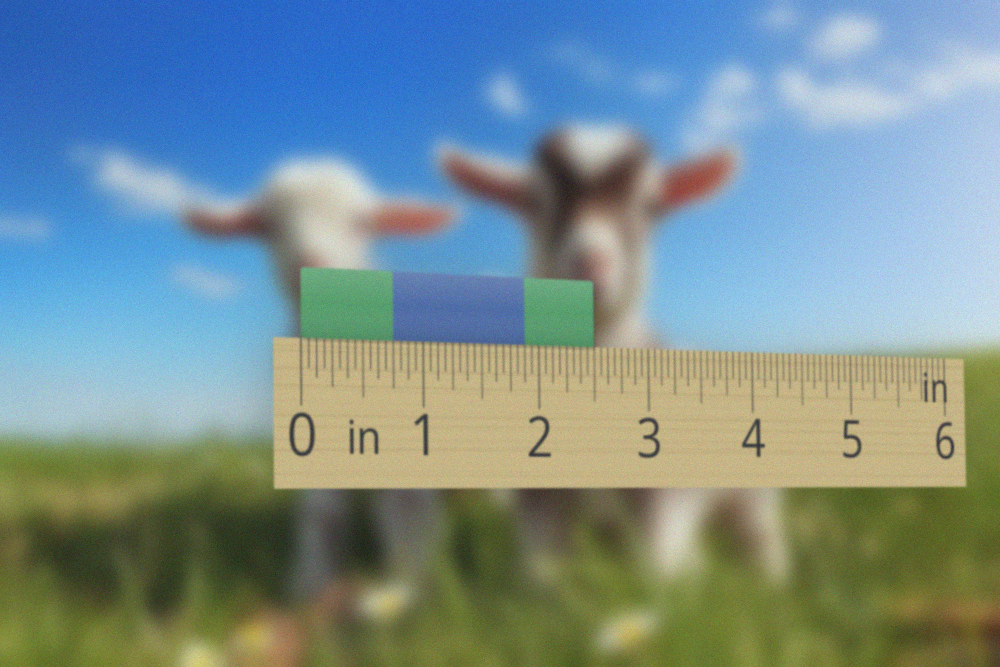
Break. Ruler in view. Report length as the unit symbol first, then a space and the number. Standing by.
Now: in 2.5
